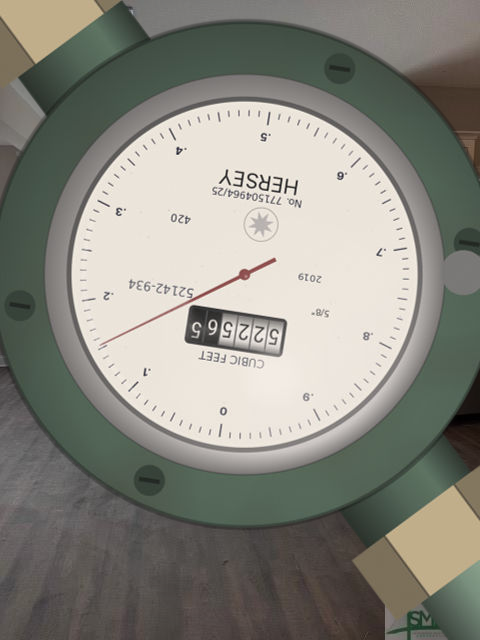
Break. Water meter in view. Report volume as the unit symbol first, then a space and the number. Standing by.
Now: ft³ 522565.15
